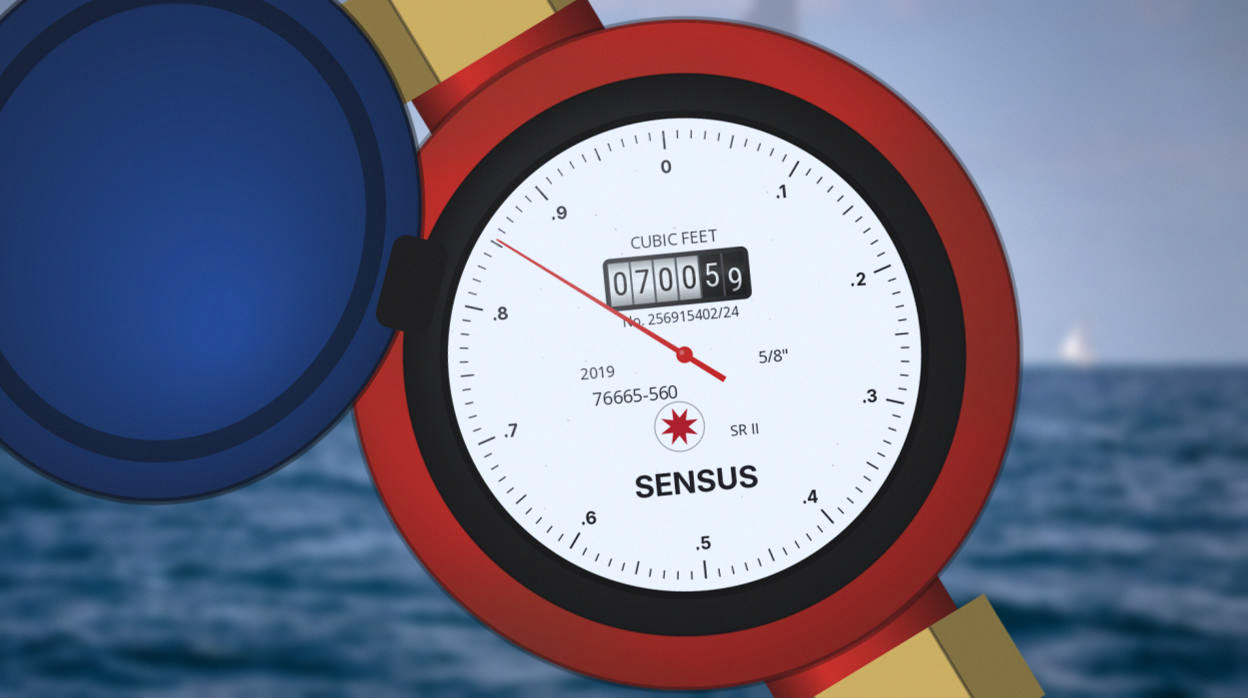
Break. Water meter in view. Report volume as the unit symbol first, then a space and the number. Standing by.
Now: ft³ 70058.85
